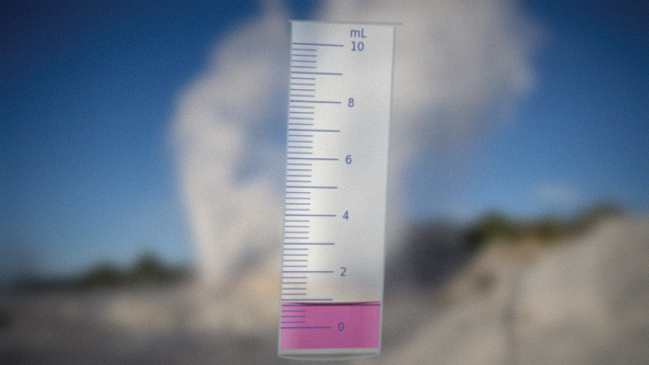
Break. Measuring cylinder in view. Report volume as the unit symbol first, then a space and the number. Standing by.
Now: mL 0.8
